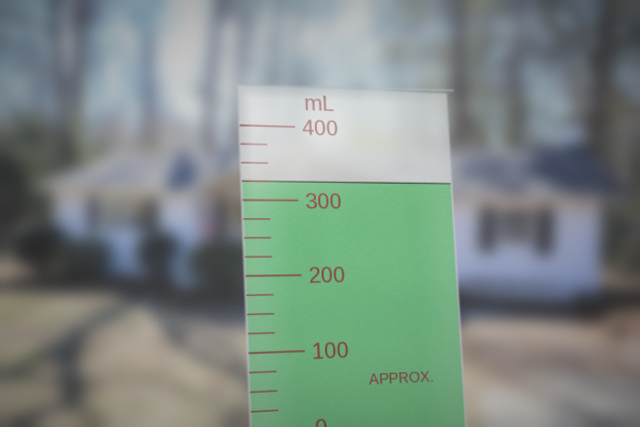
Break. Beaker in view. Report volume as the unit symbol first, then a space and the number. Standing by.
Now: mL 325
